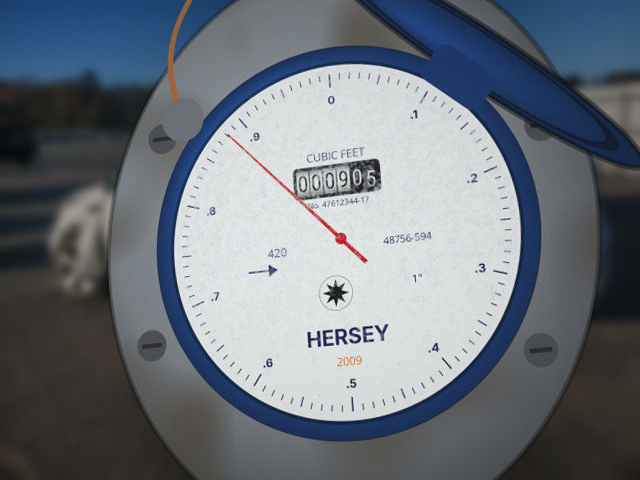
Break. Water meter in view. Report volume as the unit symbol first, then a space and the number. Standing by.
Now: ft³ 904.88
